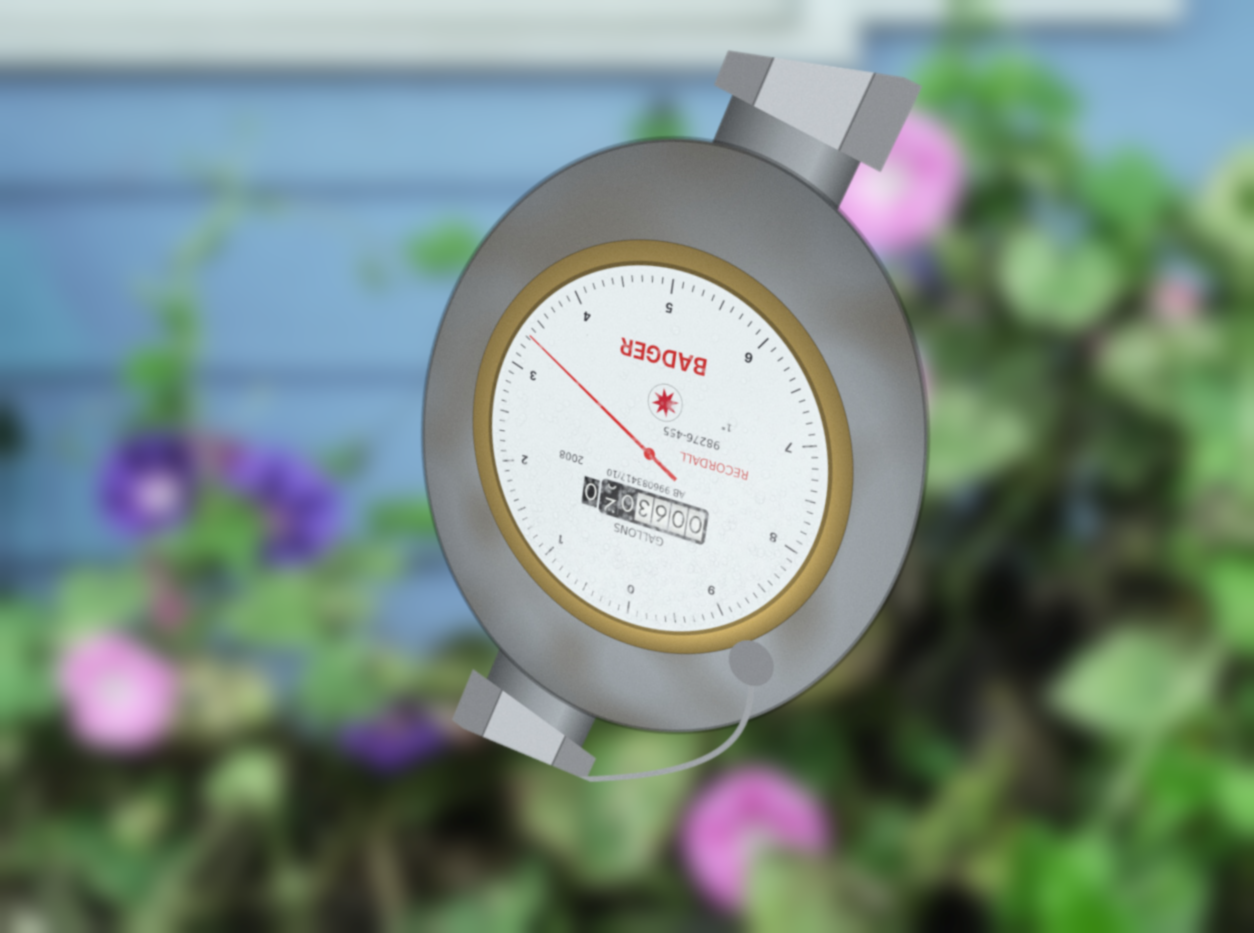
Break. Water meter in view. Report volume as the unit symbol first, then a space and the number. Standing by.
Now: gal 63023.3
